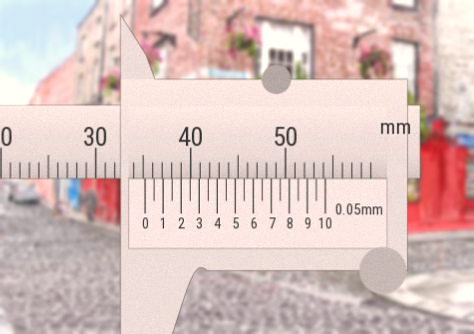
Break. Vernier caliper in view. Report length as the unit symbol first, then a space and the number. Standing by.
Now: mm 35.2
